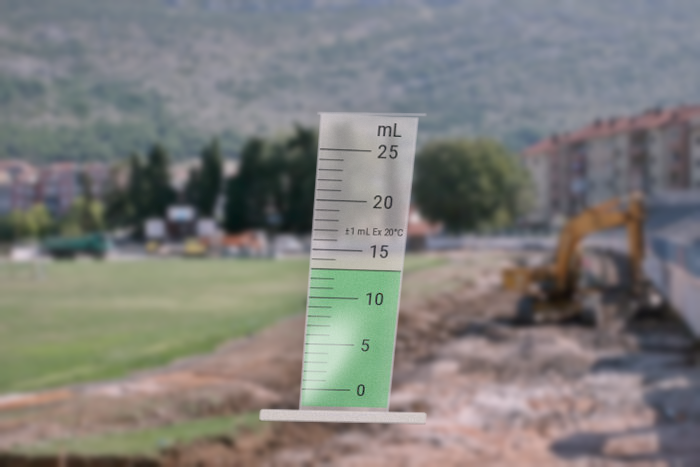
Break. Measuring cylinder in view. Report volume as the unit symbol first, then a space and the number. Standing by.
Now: mL 13
